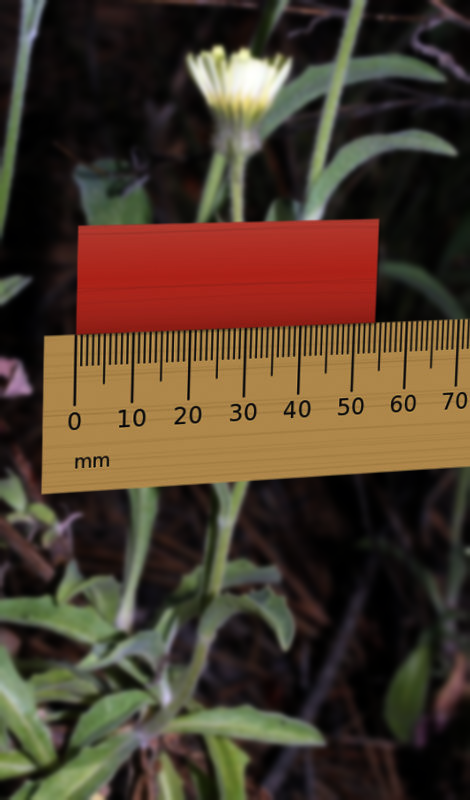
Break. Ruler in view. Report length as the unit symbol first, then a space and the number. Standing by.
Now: mm 54
